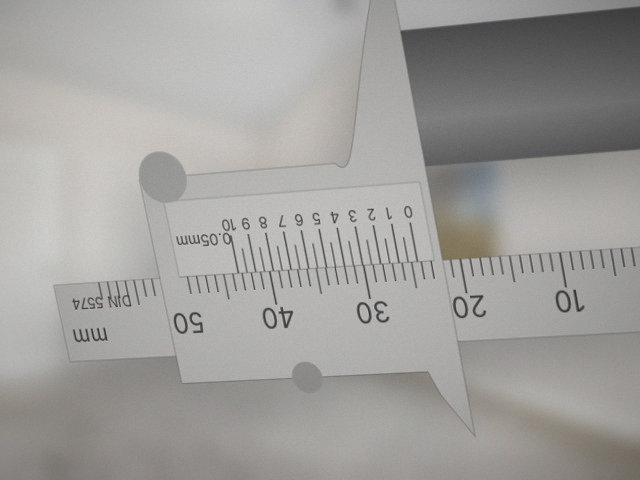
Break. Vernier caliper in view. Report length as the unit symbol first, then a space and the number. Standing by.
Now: mm 24.4
